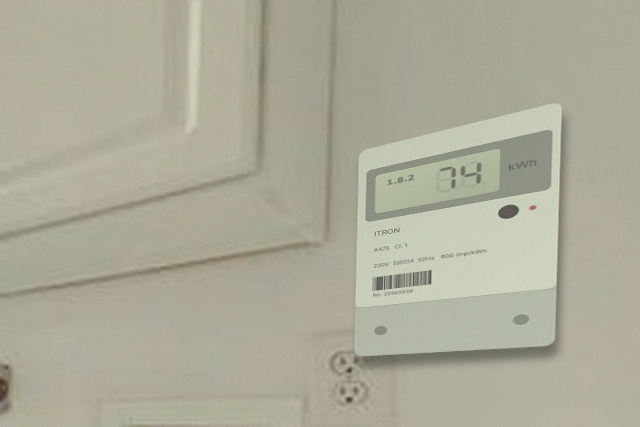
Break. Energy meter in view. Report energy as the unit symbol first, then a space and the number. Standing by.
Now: kWh 74
